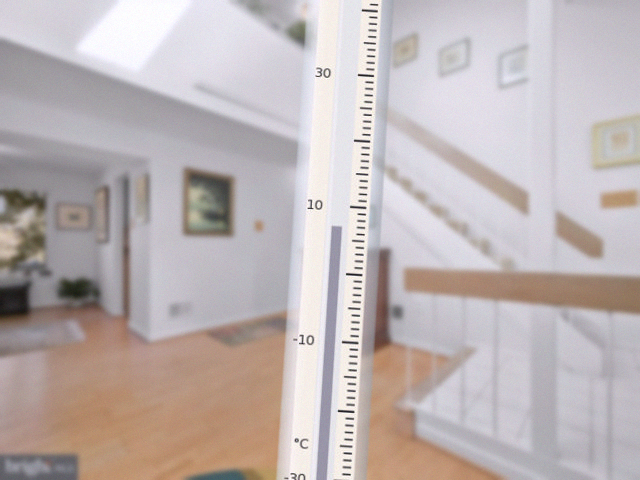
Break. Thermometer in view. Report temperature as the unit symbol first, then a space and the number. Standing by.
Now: °C 7
